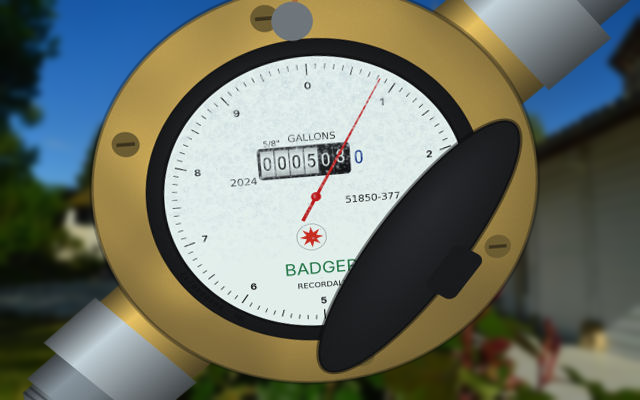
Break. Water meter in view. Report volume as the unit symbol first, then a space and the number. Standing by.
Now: gal 5080.8
